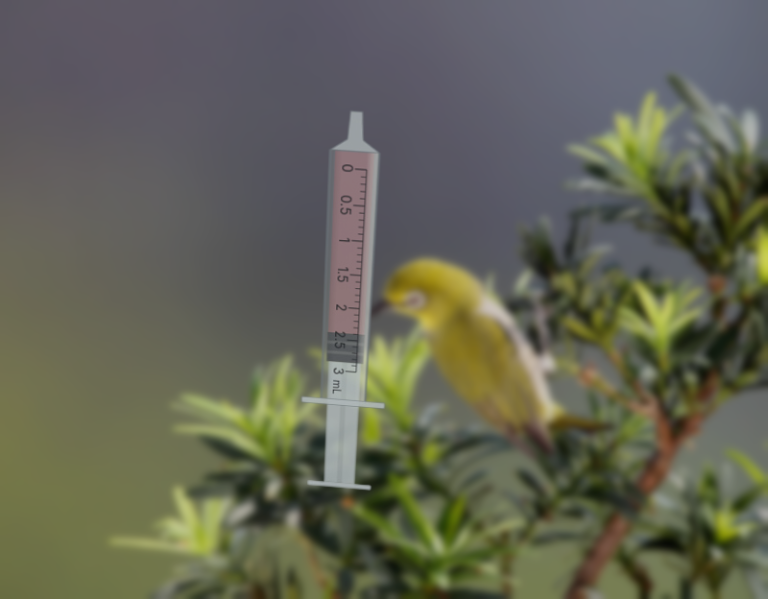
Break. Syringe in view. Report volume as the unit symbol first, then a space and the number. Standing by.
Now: mL 2.4
